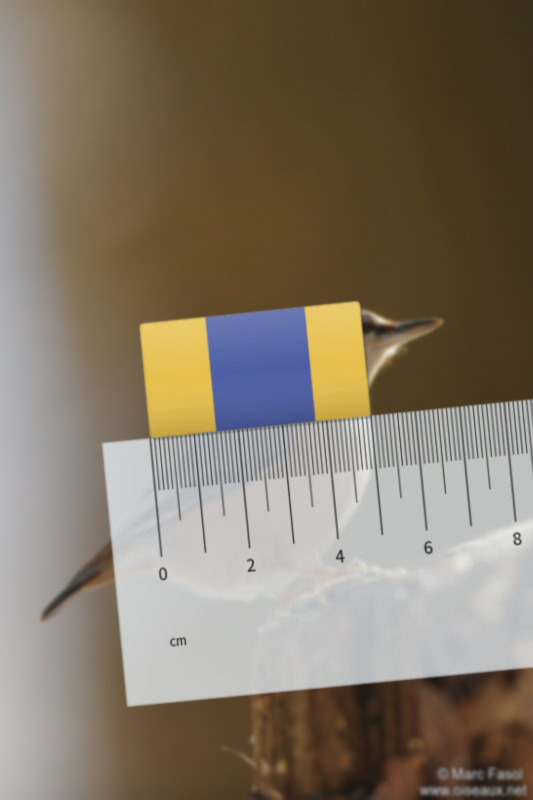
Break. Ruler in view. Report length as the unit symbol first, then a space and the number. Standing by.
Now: cm 5
